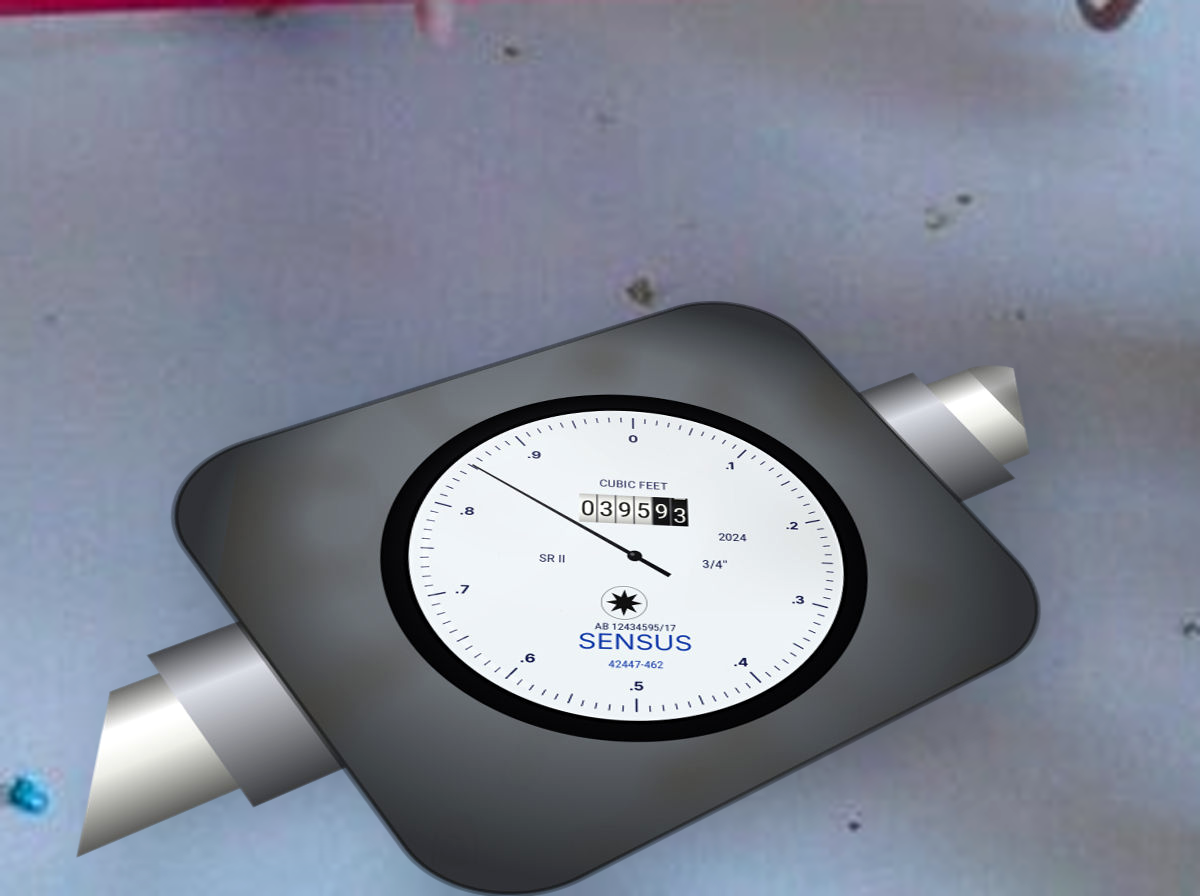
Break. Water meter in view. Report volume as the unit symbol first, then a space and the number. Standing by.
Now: ft³ 39592.85
